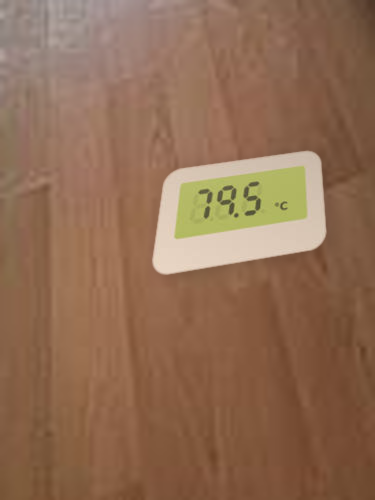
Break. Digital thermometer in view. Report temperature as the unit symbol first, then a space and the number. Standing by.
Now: °C 79.5
